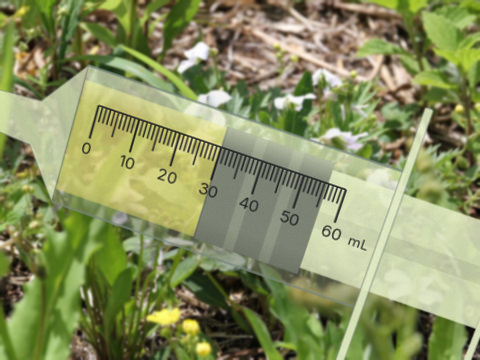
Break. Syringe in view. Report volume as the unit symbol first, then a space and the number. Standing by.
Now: mL 30
